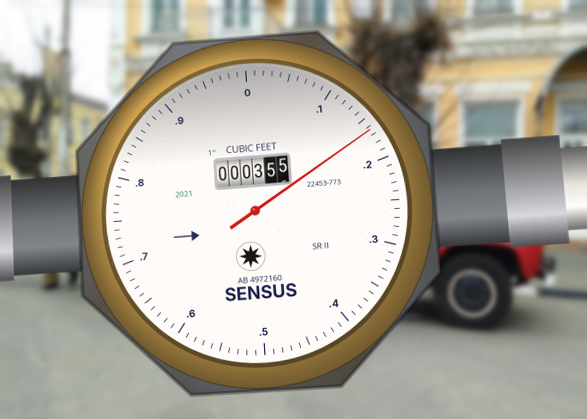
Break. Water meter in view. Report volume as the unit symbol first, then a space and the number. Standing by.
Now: ft³ 355.16
